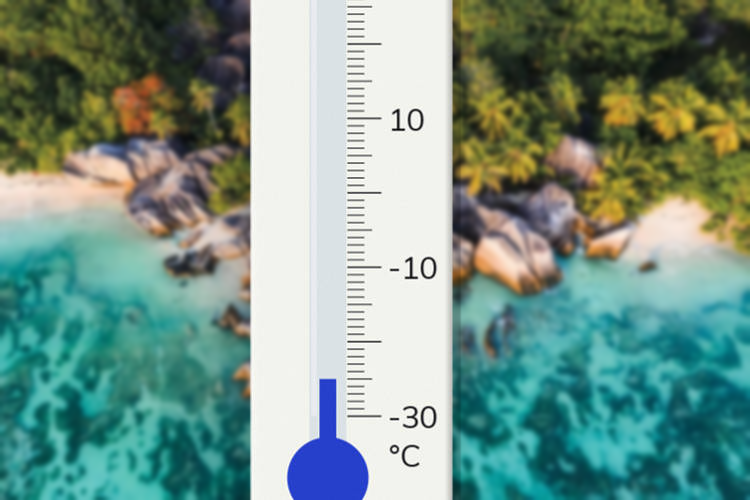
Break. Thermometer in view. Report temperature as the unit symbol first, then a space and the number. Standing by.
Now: °C -25
